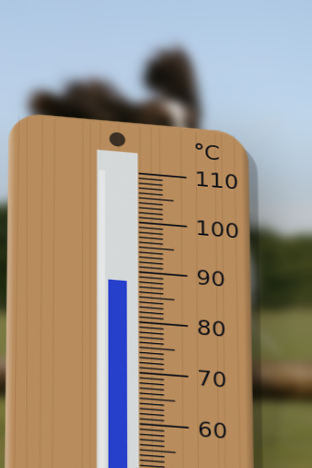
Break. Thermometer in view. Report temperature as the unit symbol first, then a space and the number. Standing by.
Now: °C 88
